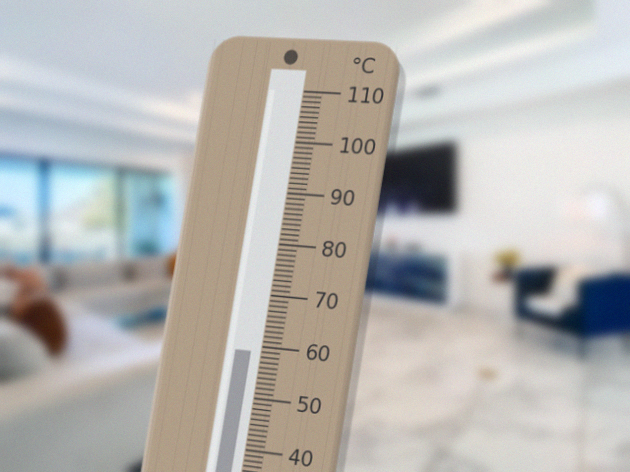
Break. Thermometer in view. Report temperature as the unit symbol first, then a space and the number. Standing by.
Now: °C 59
